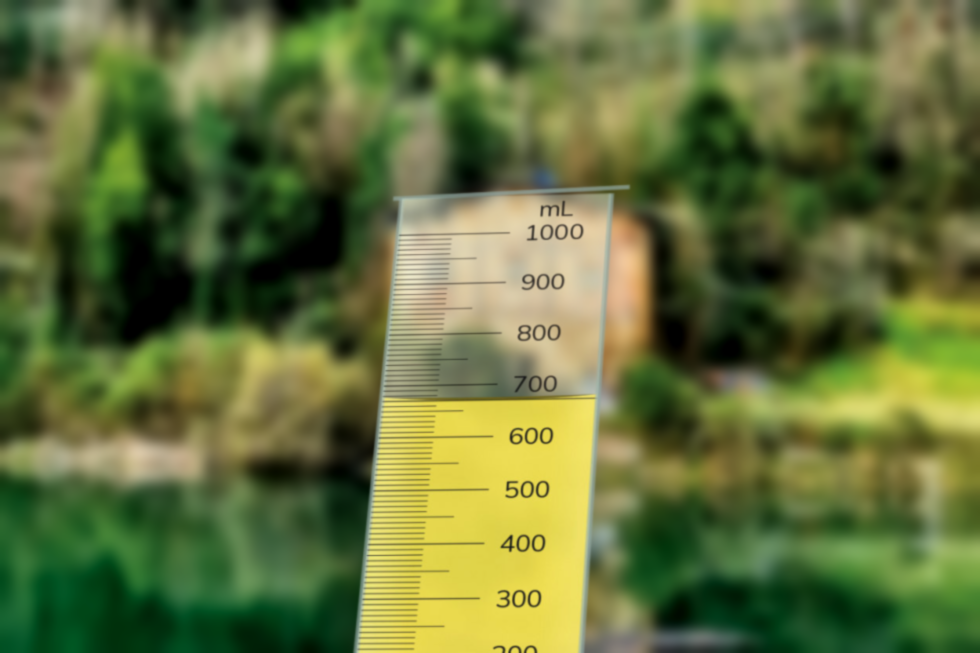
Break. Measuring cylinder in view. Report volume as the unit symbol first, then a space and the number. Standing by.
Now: mL 670
